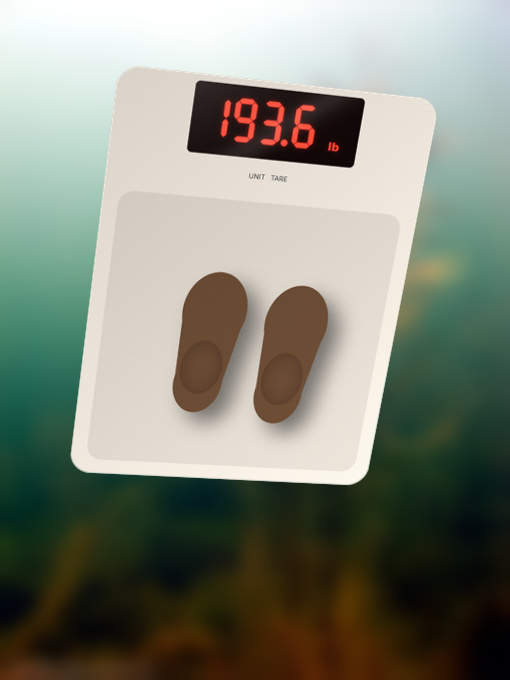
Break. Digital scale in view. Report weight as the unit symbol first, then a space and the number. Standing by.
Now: lb 193.6
